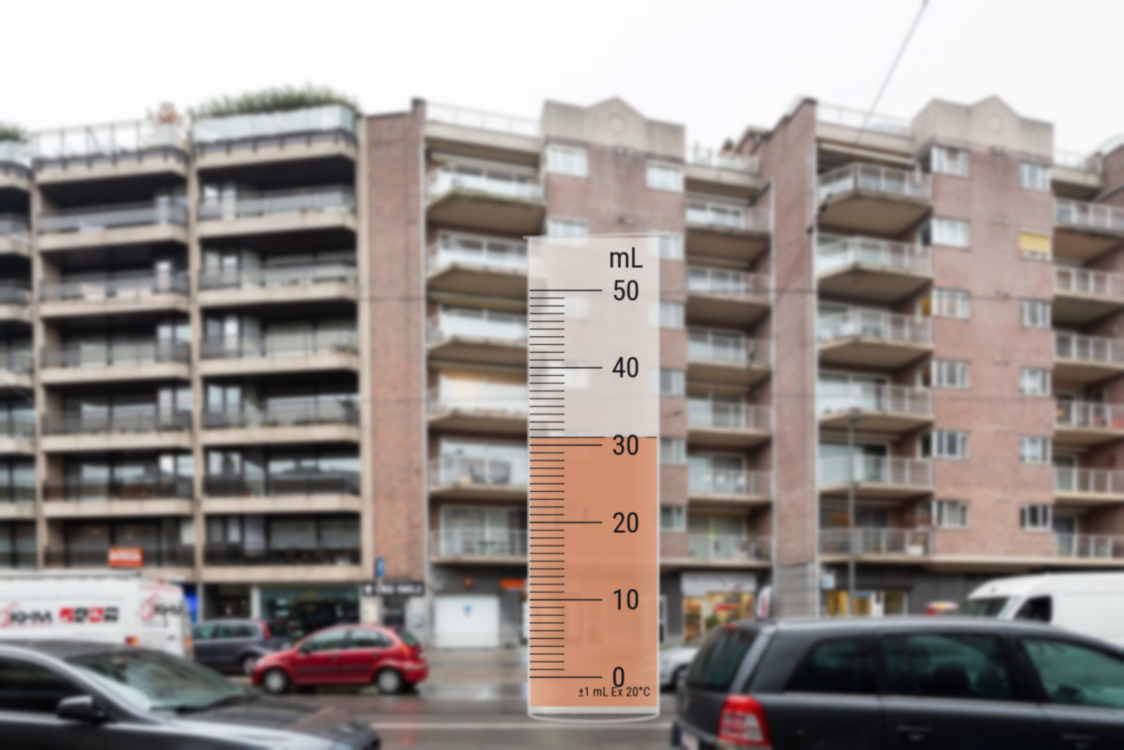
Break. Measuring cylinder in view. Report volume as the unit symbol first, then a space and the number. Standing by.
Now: mL 31
